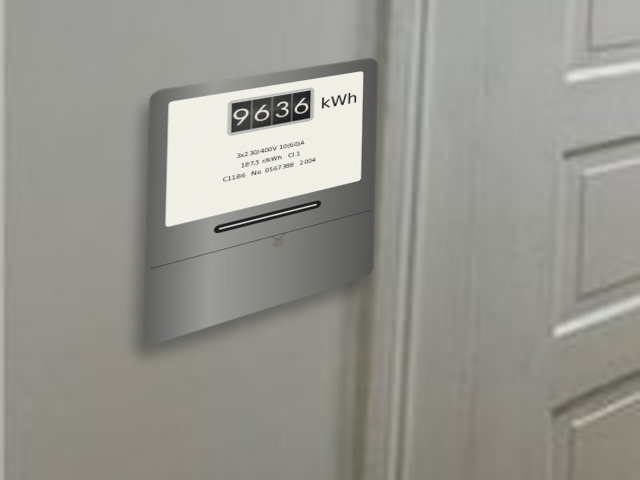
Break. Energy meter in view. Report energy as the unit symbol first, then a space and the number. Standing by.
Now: kWh 9636
